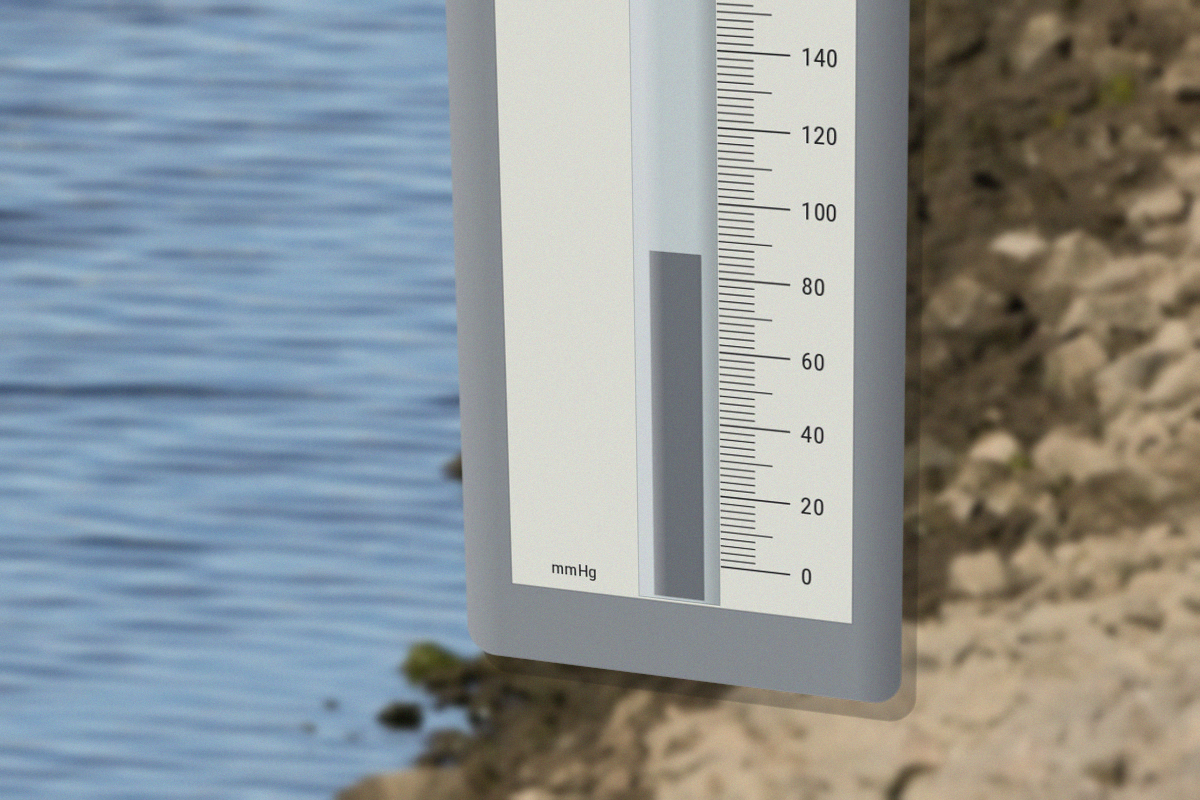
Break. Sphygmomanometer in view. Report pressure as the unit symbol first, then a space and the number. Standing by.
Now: mmHg 86
